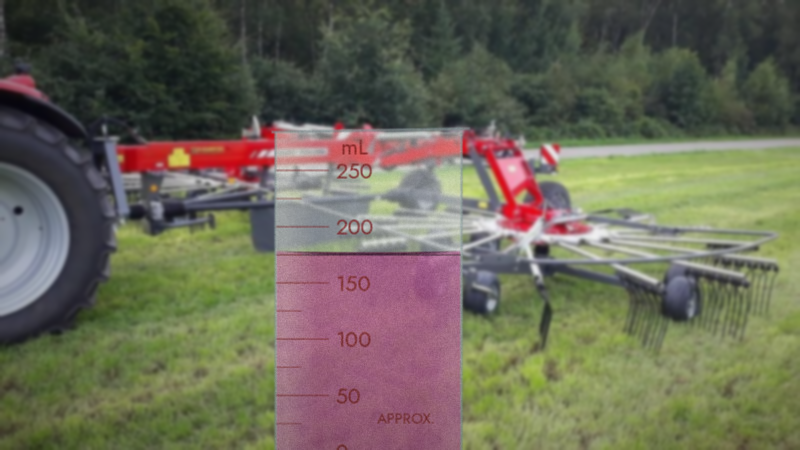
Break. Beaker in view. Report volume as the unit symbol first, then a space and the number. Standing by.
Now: mL 175
